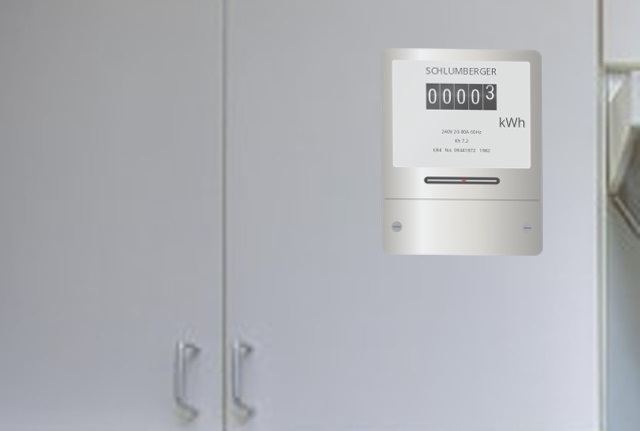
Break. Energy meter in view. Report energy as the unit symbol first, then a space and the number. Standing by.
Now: kWh 3
